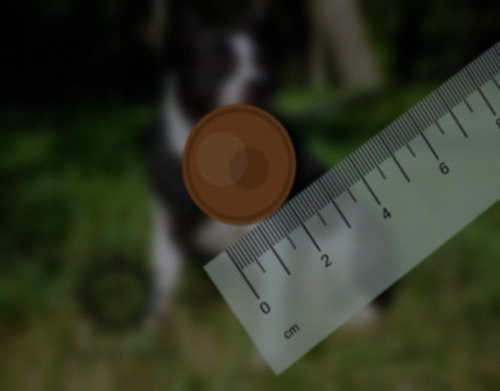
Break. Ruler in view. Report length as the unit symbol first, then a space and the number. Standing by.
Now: cm 3
